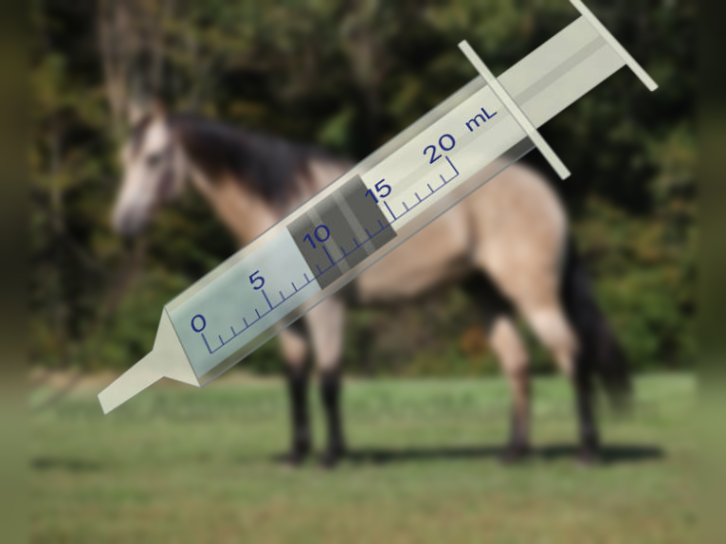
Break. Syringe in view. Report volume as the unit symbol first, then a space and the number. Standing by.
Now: mL 8.5
